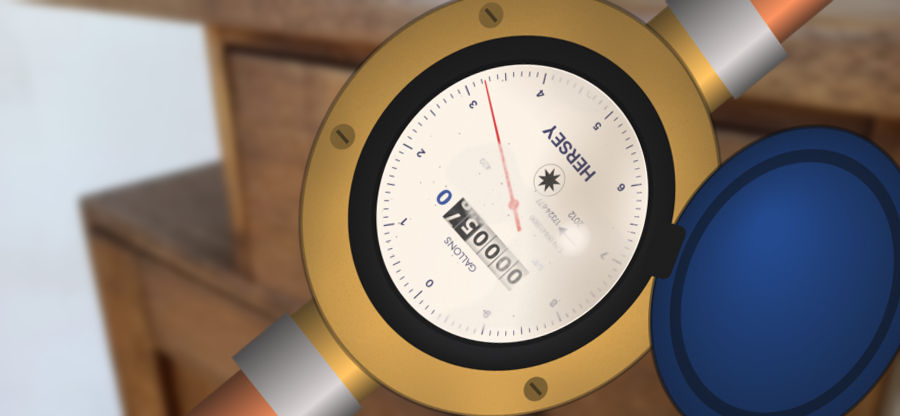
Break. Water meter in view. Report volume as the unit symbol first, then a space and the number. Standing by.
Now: gal 573.2
